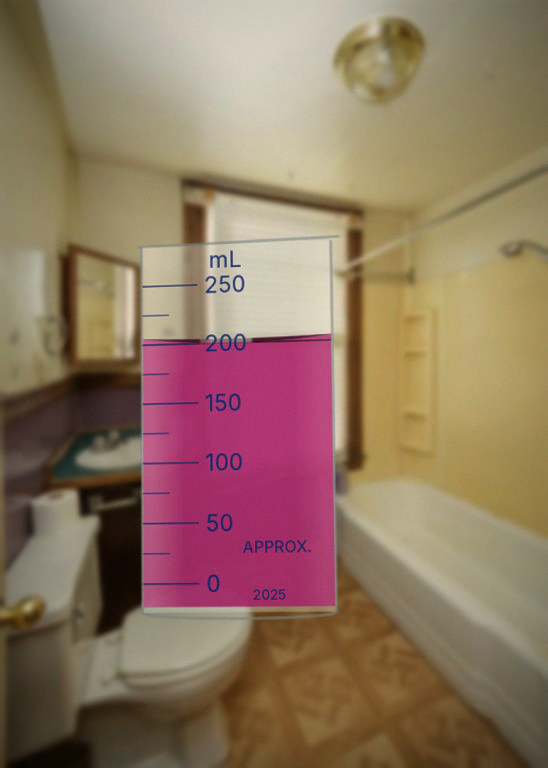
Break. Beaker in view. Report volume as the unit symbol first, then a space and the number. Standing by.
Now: mL 200
